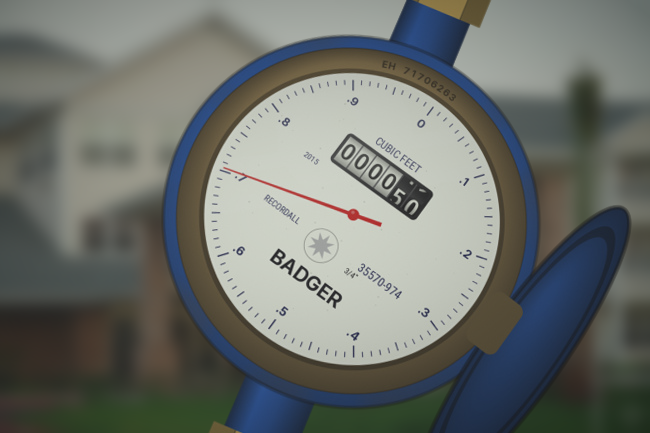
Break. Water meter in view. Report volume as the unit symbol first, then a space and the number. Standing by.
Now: ft³ 49.70
